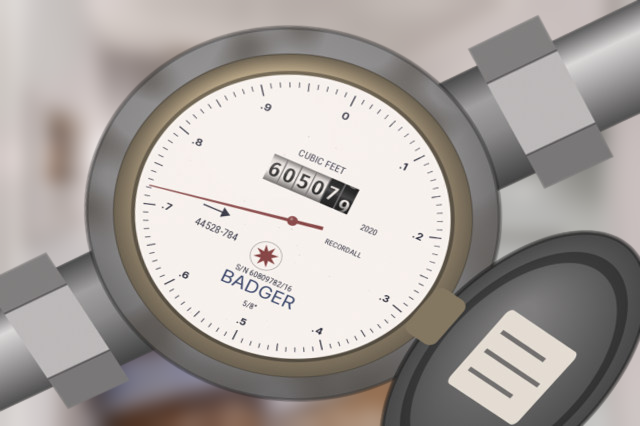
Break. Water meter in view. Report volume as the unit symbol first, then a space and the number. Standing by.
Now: ft³ 605078.72
